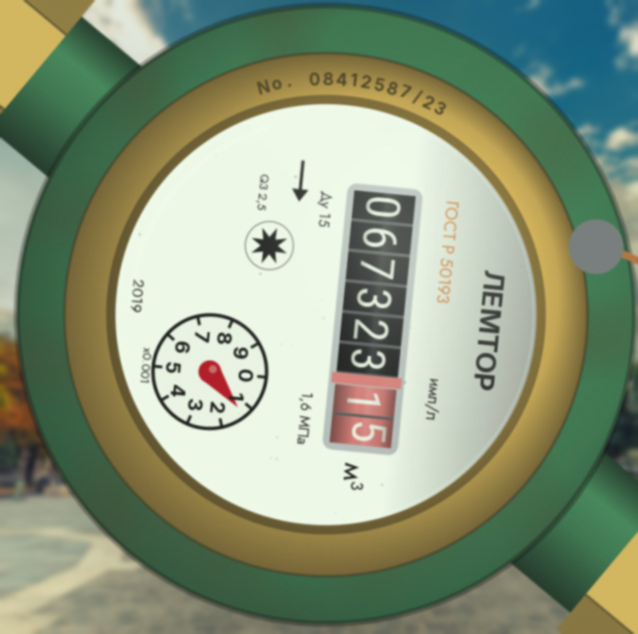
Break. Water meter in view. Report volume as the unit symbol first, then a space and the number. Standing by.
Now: m³ 67323.151
